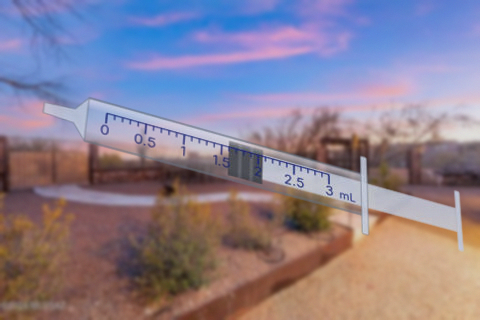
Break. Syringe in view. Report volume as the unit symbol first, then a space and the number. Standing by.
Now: mL 1.6
